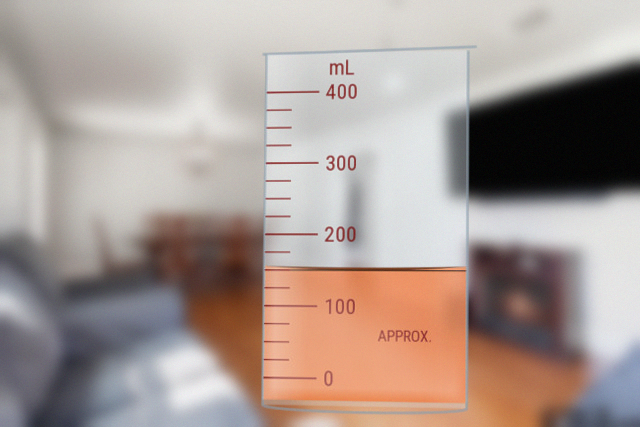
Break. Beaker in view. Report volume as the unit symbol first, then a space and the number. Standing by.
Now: mL 150
